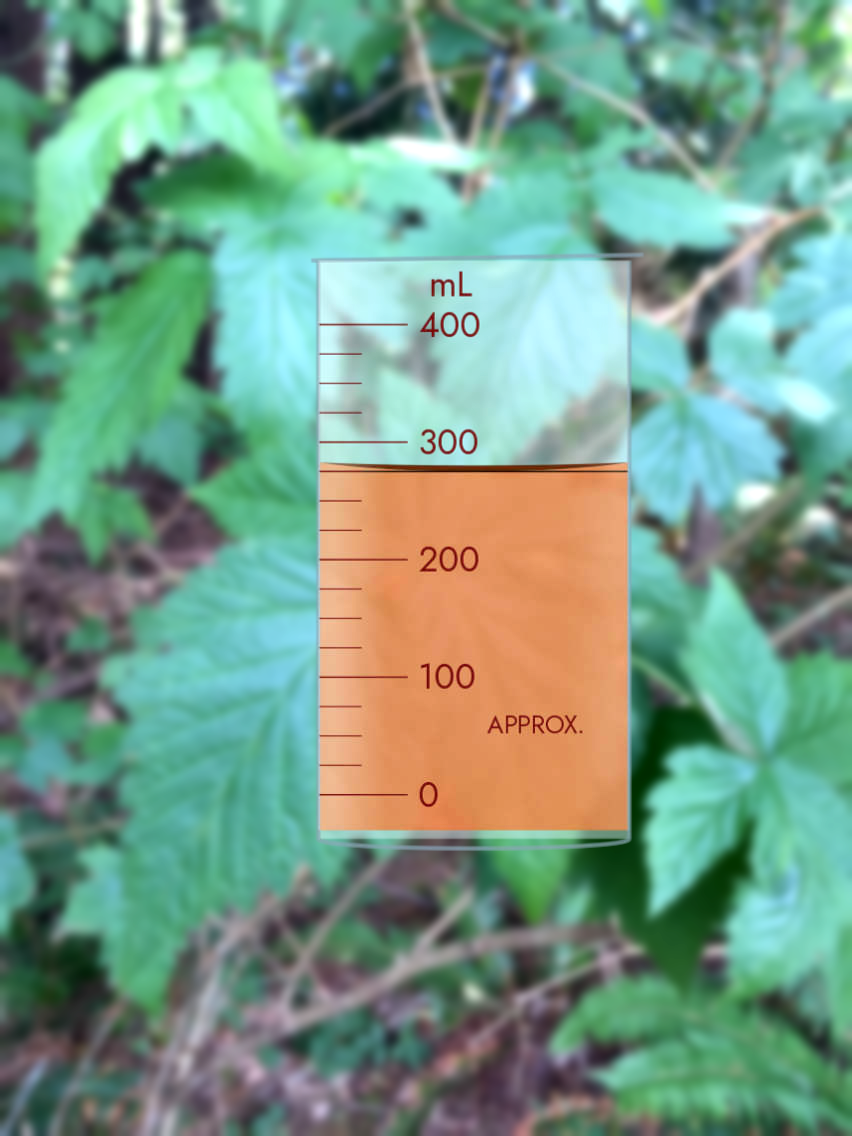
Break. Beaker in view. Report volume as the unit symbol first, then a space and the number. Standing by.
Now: mL 275
